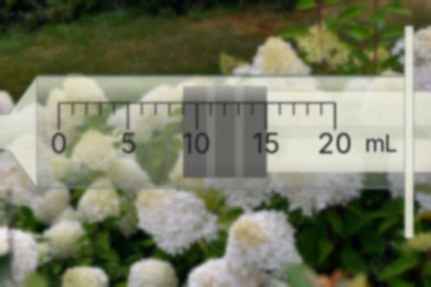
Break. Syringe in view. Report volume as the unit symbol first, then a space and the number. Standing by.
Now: mL 9
